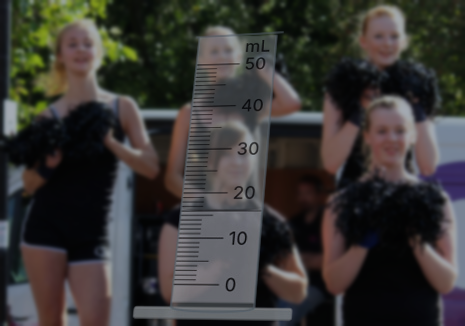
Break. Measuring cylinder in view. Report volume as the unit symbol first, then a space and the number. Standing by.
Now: mL 16
